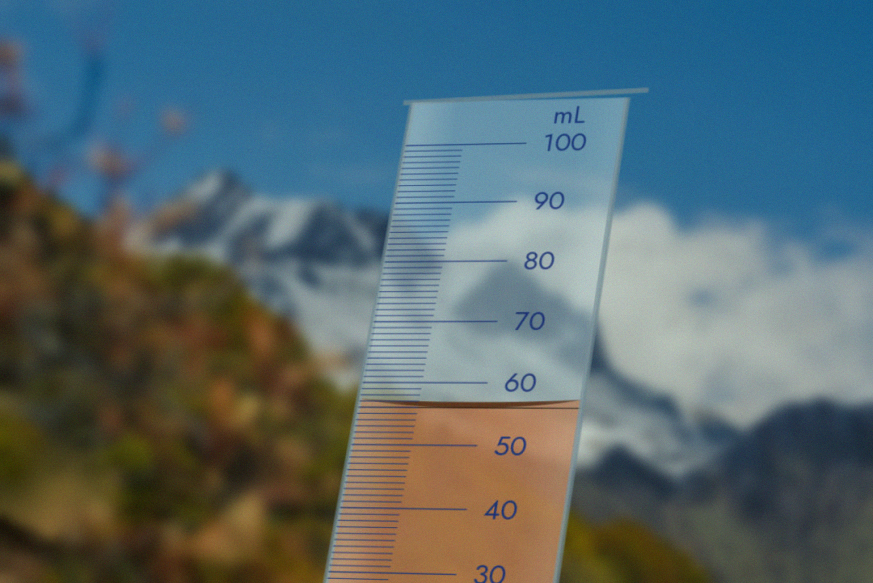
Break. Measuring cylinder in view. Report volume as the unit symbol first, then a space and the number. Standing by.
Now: mL 56
